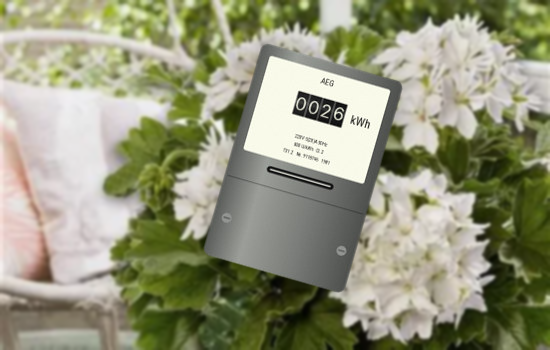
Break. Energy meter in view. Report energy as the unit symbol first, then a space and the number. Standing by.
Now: kWh 26
